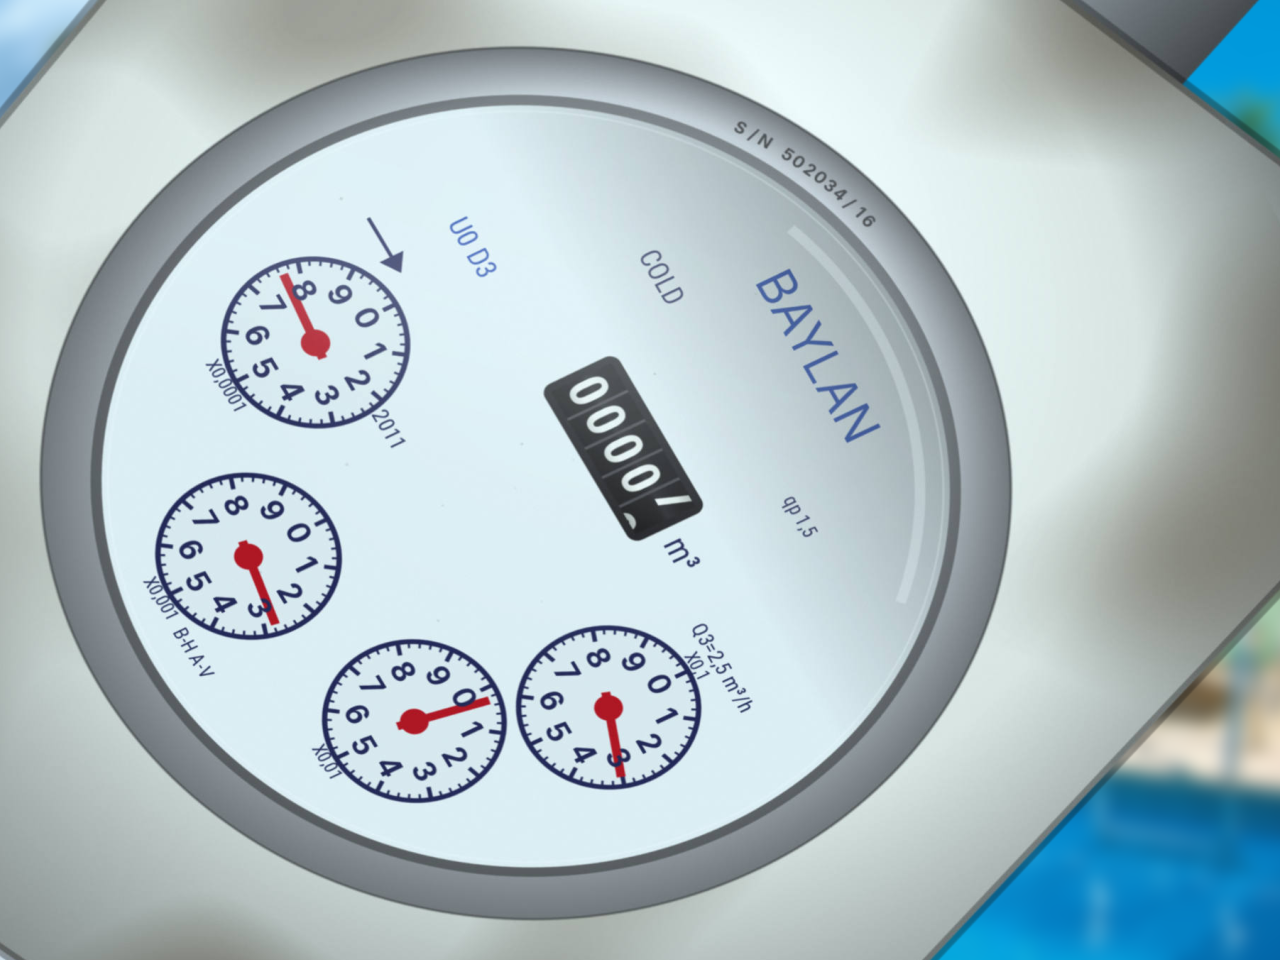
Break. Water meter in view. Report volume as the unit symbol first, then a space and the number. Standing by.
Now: m³ 7.3027
